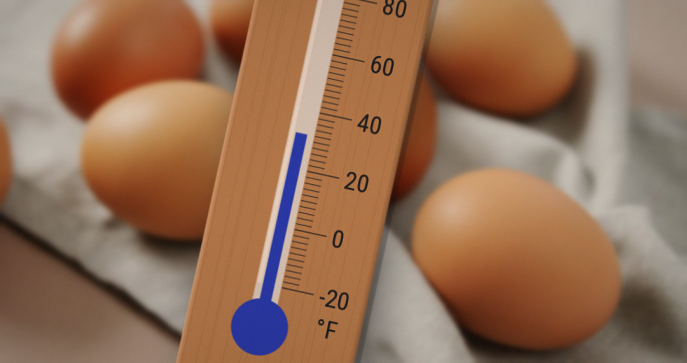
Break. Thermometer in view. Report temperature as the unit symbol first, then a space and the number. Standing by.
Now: °F 32
